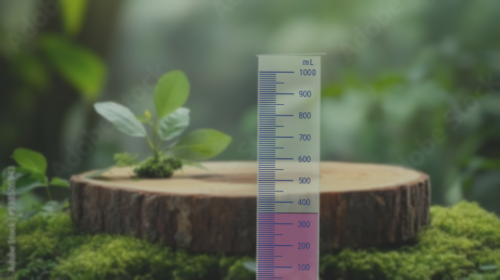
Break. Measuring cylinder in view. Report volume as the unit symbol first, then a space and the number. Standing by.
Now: mL 350
